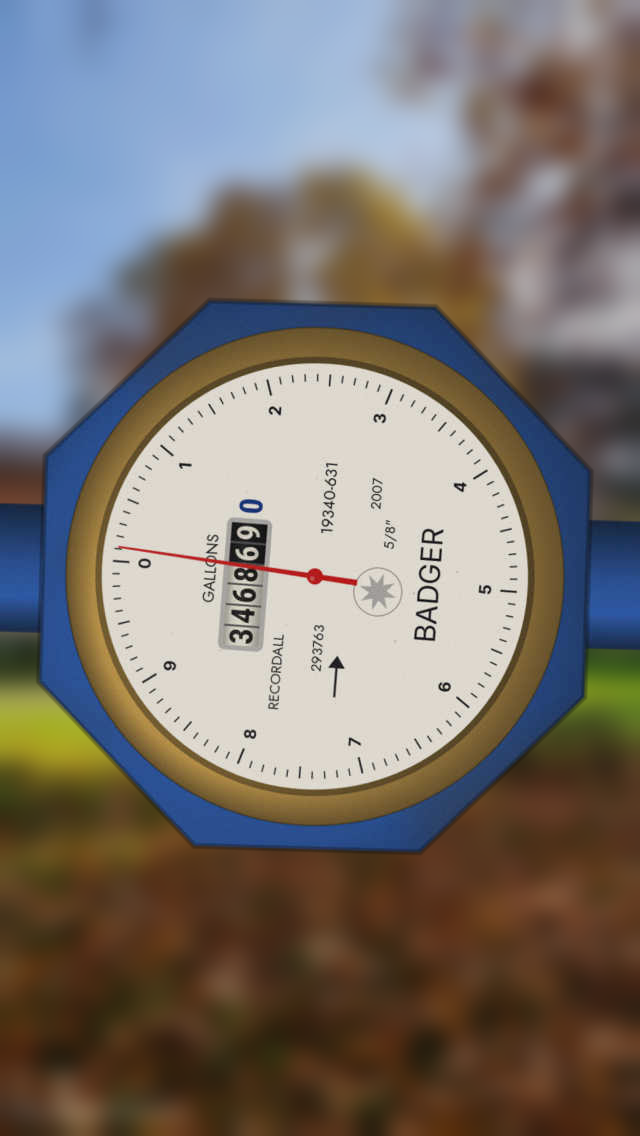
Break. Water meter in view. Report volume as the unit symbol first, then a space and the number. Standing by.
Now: gal 3468690.1
